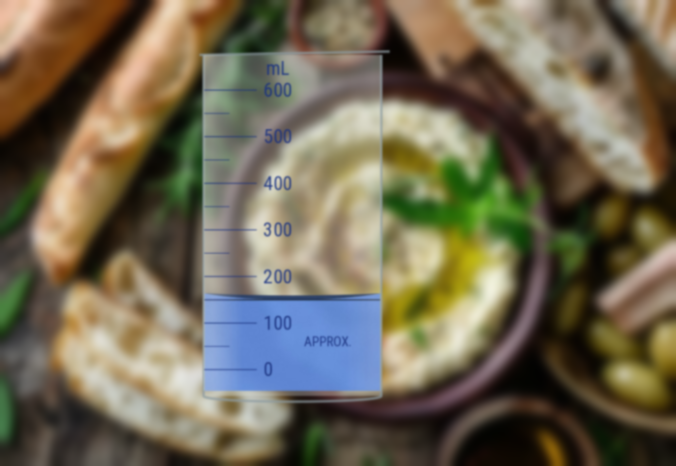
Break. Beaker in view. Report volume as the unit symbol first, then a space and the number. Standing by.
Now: mL 150
